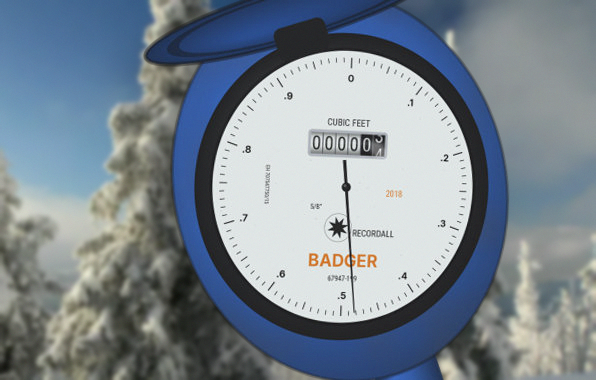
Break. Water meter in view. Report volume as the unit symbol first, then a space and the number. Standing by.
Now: ft³ 3.48
